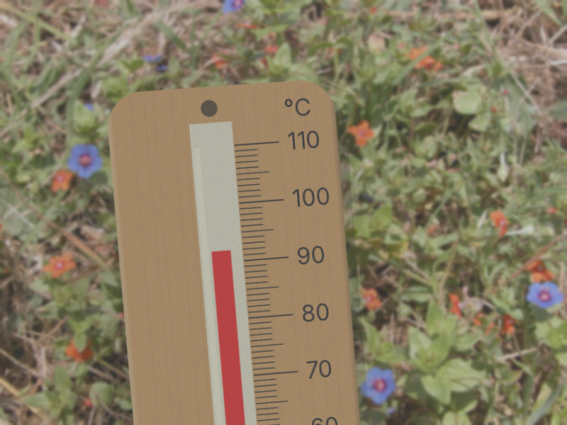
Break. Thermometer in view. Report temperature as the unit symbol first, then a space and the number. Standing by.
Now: °C 92
